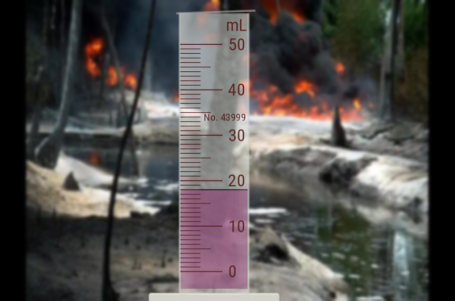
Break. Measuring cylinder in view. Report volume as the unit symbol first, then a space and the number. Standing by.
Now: mL 18
